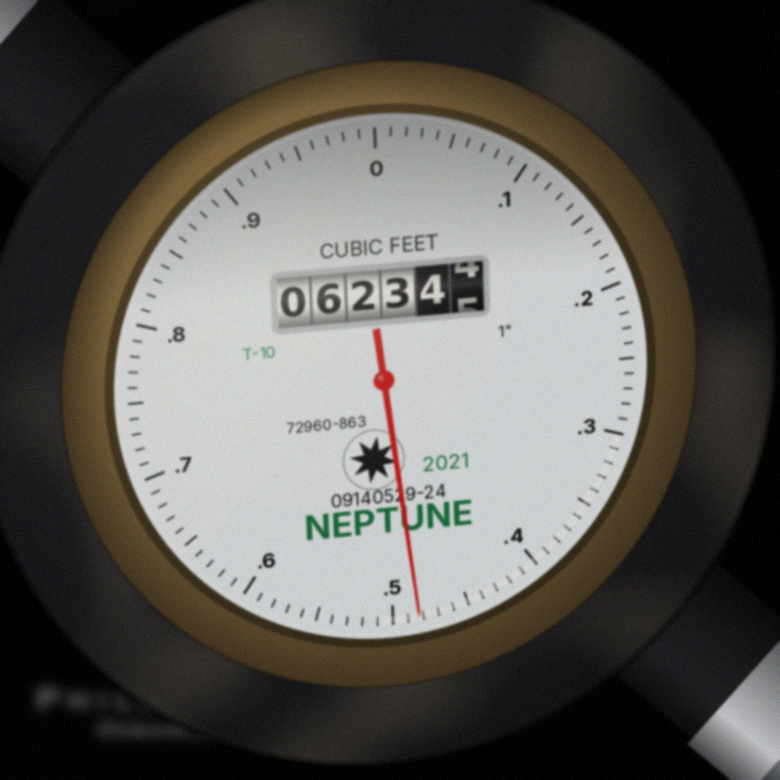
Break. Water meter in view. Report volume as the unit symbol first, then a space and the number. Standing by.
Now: ft³ 62344.48
